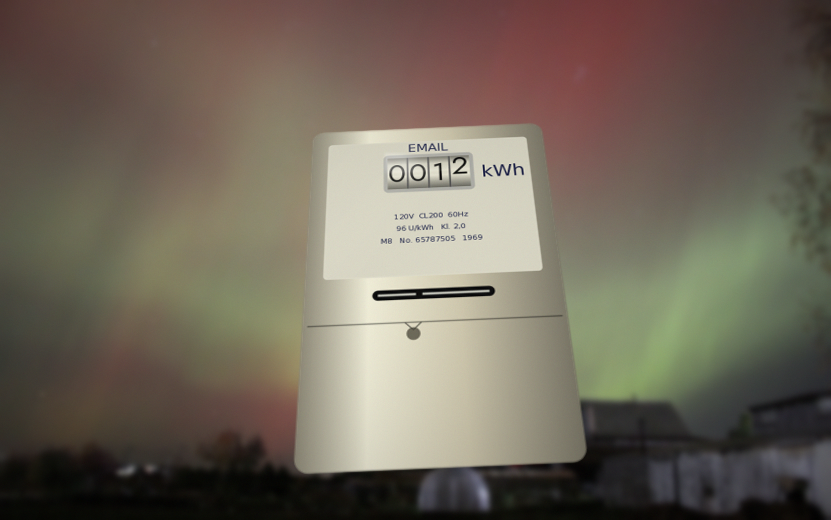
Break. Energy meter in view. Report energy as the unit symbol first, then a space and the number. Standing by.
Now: kWh 12
